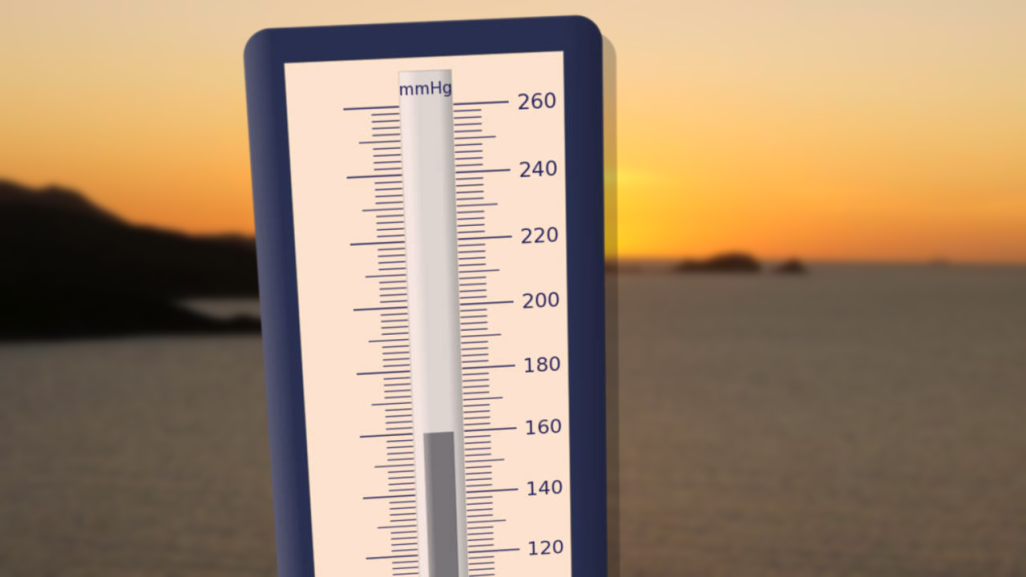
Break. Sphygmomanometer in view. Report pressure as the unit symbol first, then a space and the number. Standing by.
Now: mmHg 160
